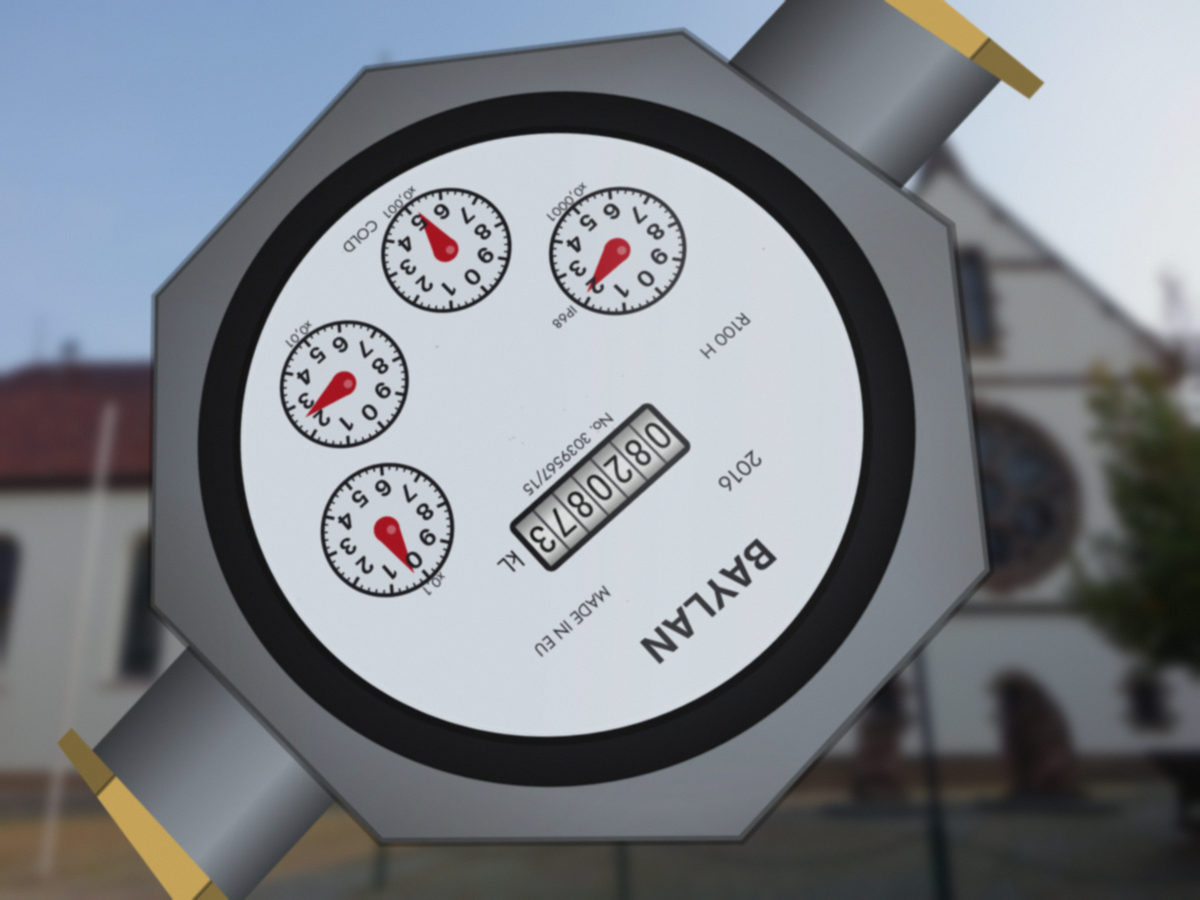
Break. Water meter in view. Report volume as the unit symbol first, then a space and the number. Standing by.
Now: kL 820873.0252
